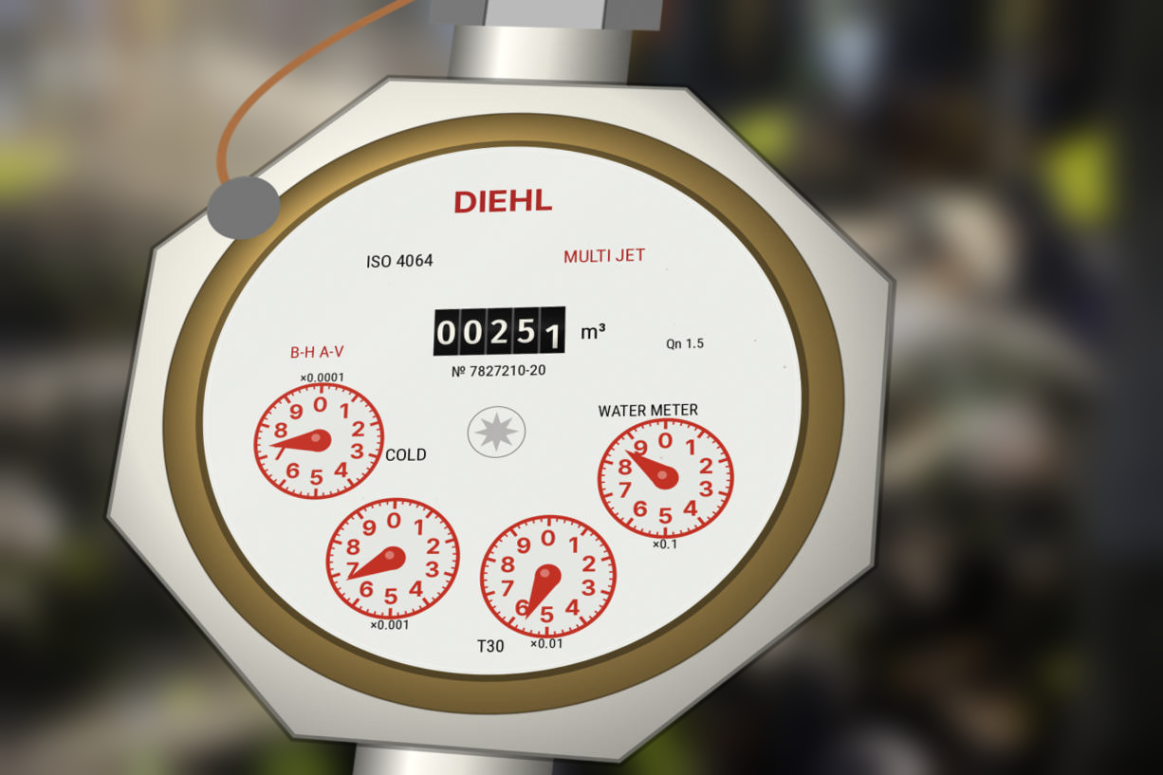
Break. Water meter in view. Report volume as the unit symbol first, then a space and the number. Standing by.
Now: m³ 250.8567
